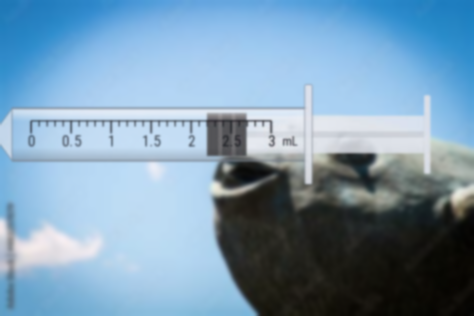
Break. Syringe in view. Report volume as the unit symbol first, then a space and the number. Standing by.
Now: mL 2.2
